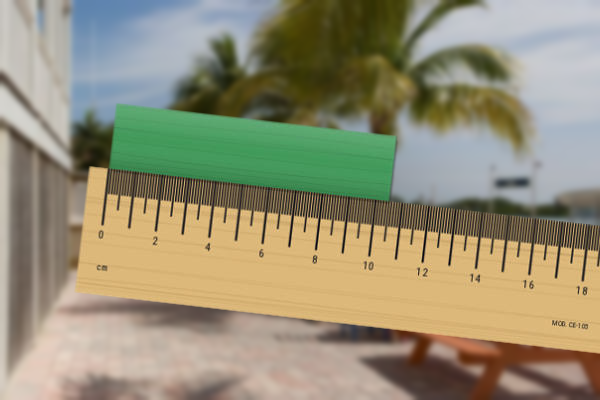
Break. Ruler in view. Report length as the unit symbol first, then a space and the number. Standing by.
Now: cm 10.5
